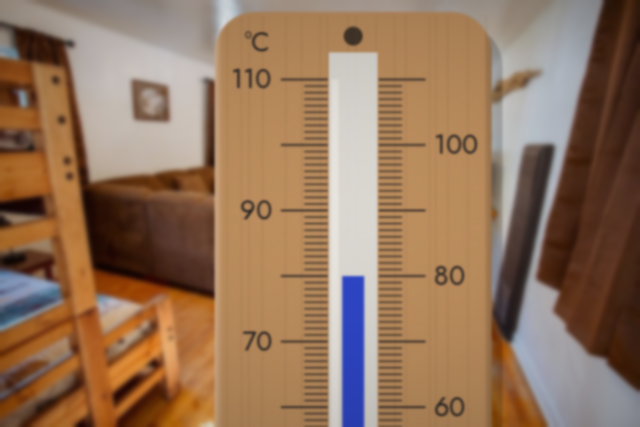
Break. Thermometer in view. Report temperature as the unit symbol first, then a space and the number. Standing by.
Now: °C 80
